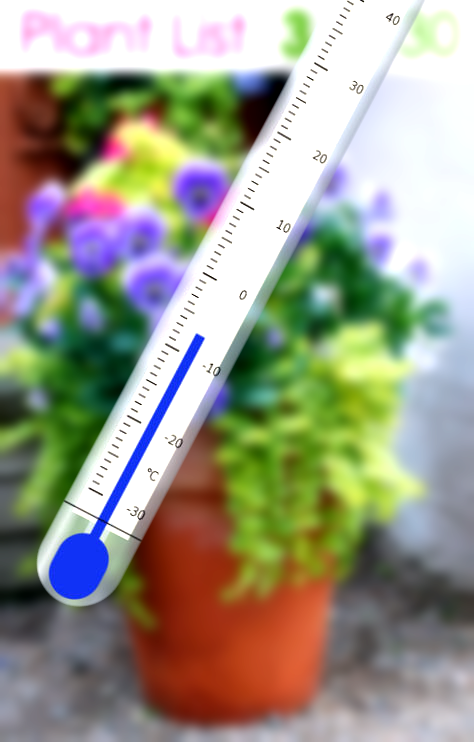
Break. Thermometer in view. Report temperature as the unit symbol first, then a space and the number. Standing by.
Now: °C -7
